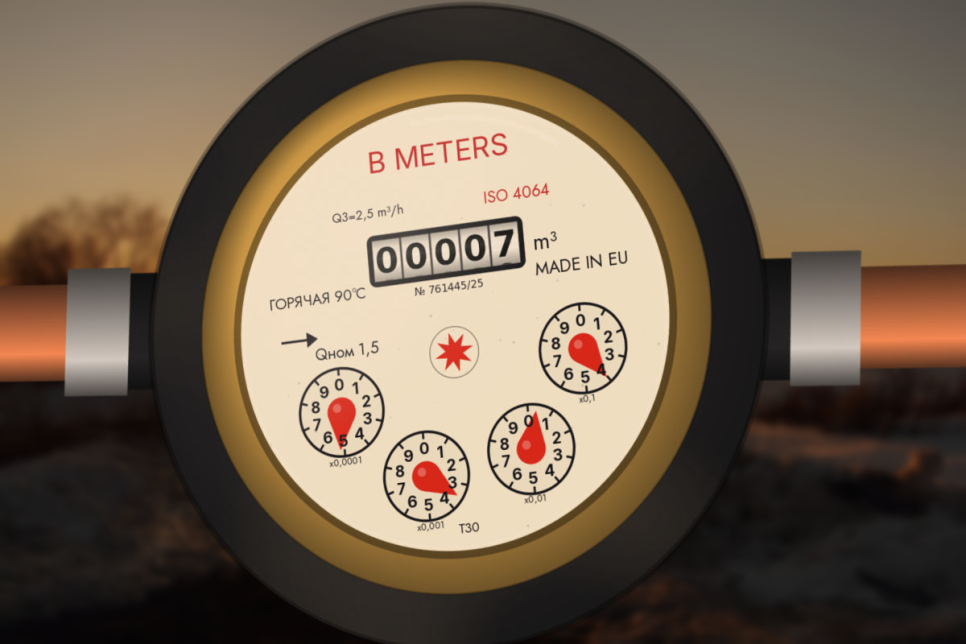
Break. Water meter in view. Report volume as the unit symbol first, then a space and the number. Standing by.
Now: m³ 7.4035
